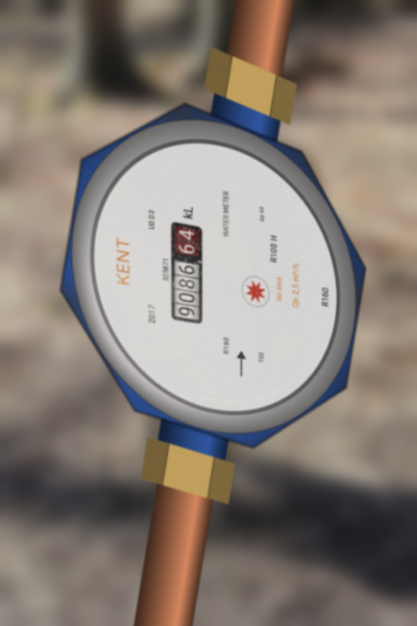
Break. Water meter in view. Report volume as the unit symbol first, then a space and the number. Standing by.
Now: kL 9086.64
